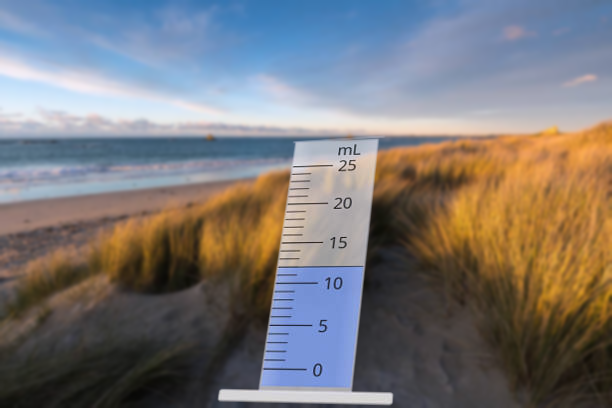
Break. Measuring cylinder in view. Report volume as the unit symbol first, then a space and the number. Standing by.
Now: mL 12
